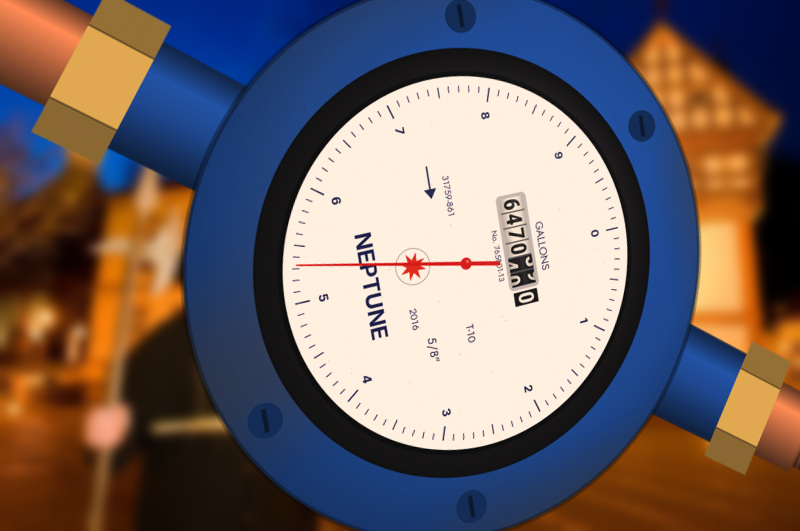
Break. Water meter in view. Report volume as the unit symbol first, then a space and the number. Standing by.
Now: gal 6470395.3
